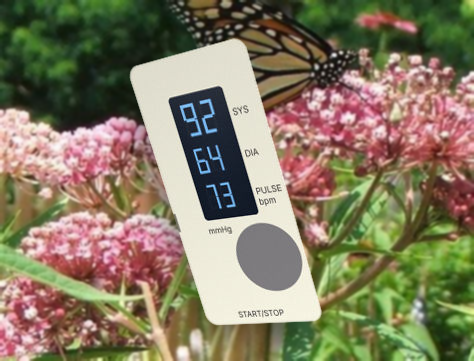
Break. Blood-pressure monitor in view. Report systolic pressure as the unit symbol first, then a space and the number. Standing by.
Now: mmHg 92
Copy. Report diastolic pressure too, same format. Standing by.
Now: mmHg 64
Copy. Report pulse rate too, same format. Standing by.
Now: bpm 73
